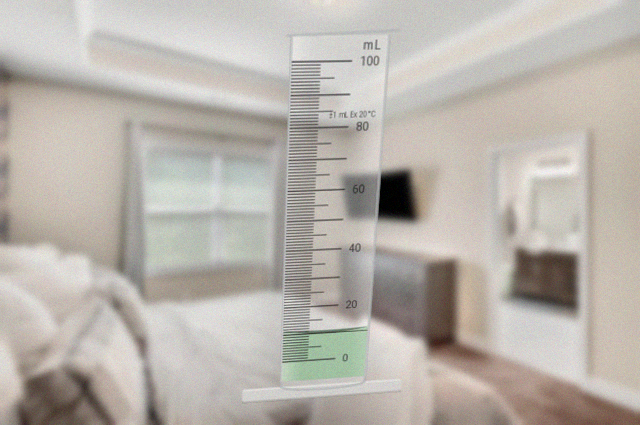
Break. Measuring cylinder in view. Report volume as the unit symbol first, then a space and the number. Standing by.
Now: mL 10
